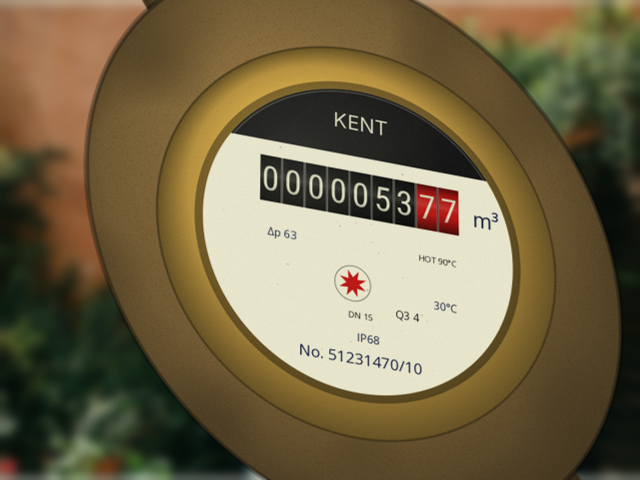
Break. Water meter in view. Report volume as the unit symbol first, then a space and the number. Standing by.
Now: m³ 53.77
